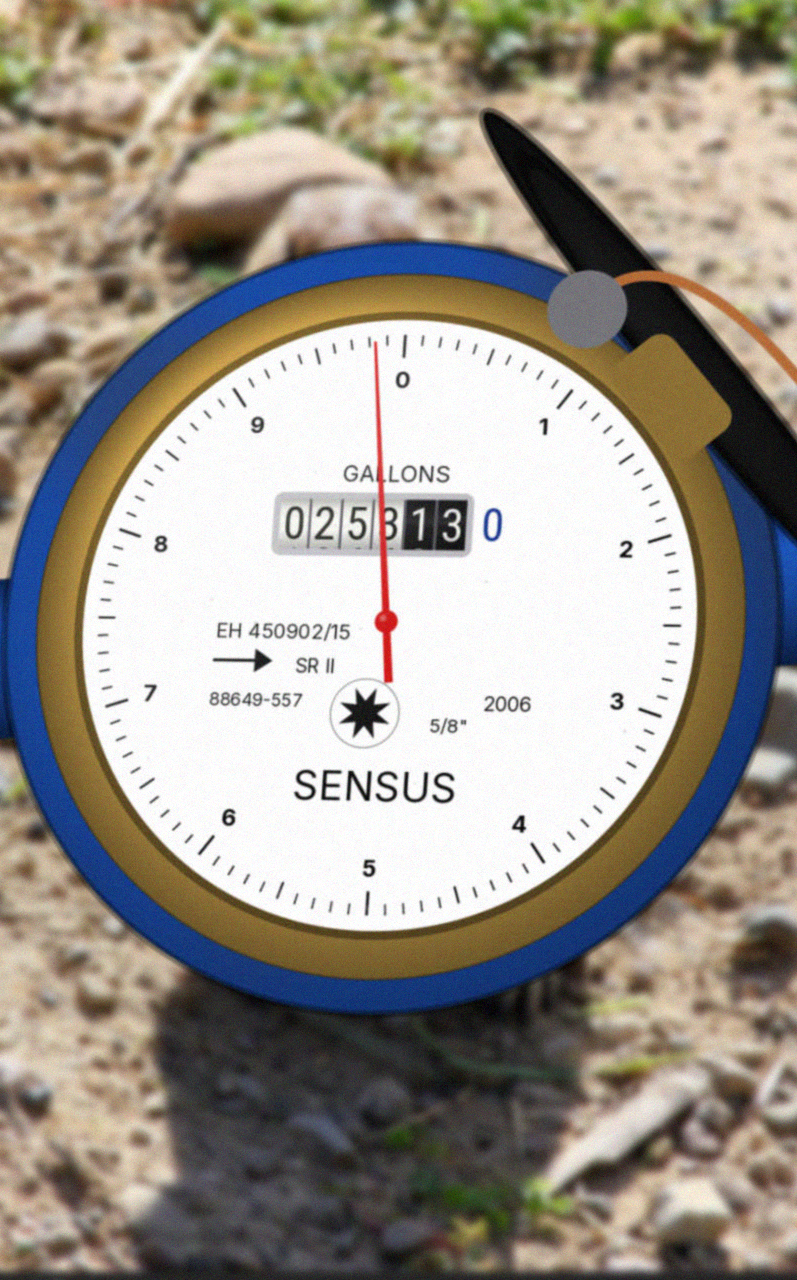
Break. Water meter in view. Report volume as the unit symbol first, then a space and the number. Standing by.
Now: gal 253129.8
